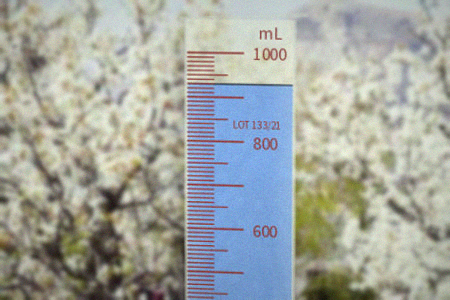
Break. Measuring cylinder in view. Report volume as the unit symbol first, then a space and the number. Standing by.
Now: mL 930
